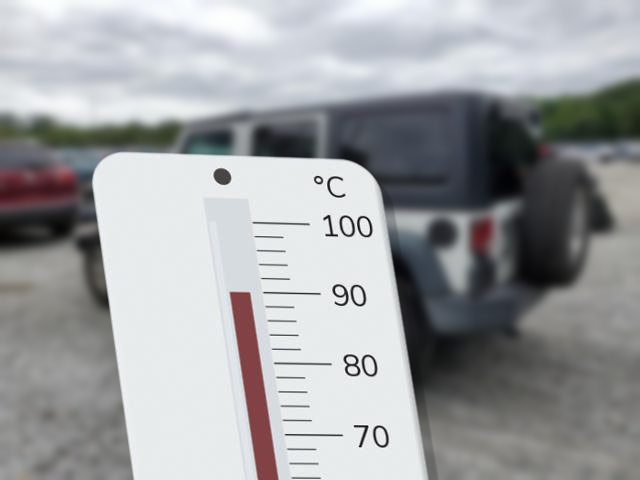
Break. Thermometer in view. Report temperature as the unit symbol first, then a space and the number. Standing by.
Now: °C 90
